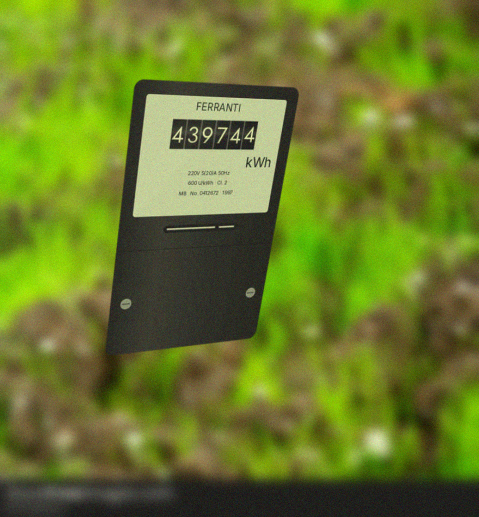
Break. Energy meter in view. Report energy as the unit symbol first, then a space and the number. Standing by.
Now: kWh 439744
